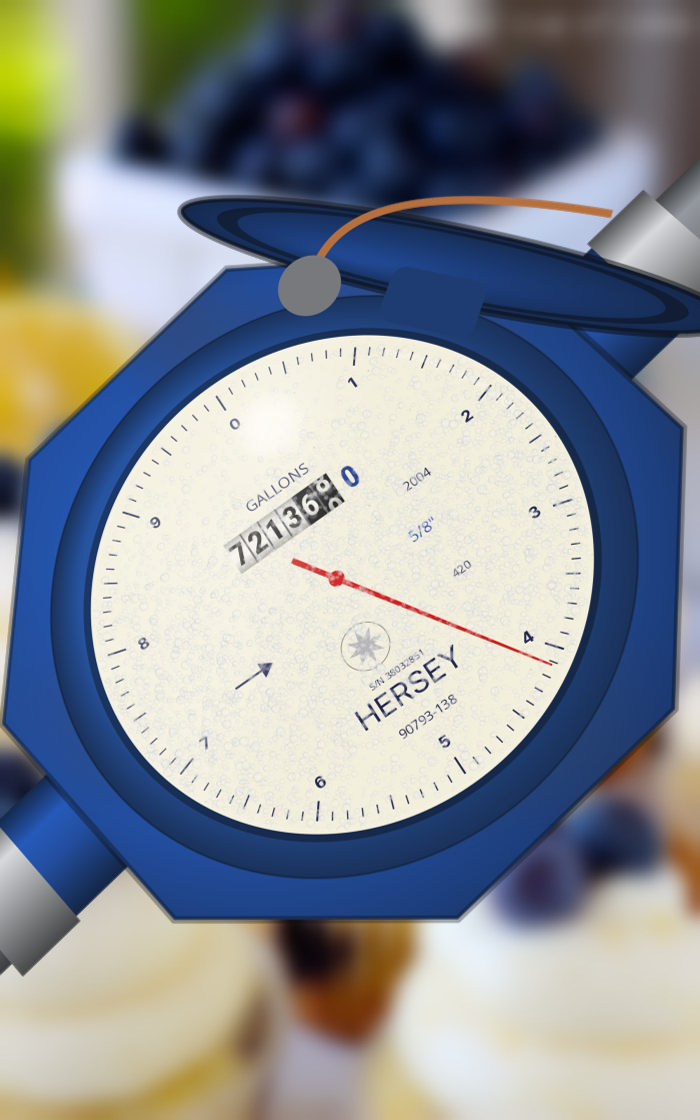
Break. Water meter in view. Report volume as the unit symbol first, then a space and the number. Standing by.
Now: gal 7213684.1
